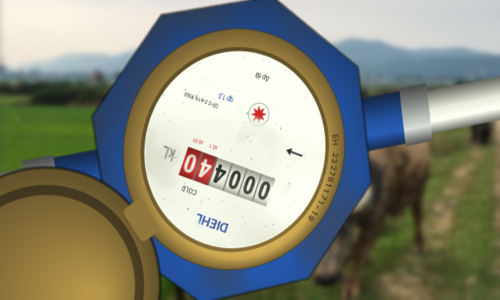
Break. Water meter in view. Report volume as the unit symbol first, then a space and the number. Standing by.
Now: kL 4.40
